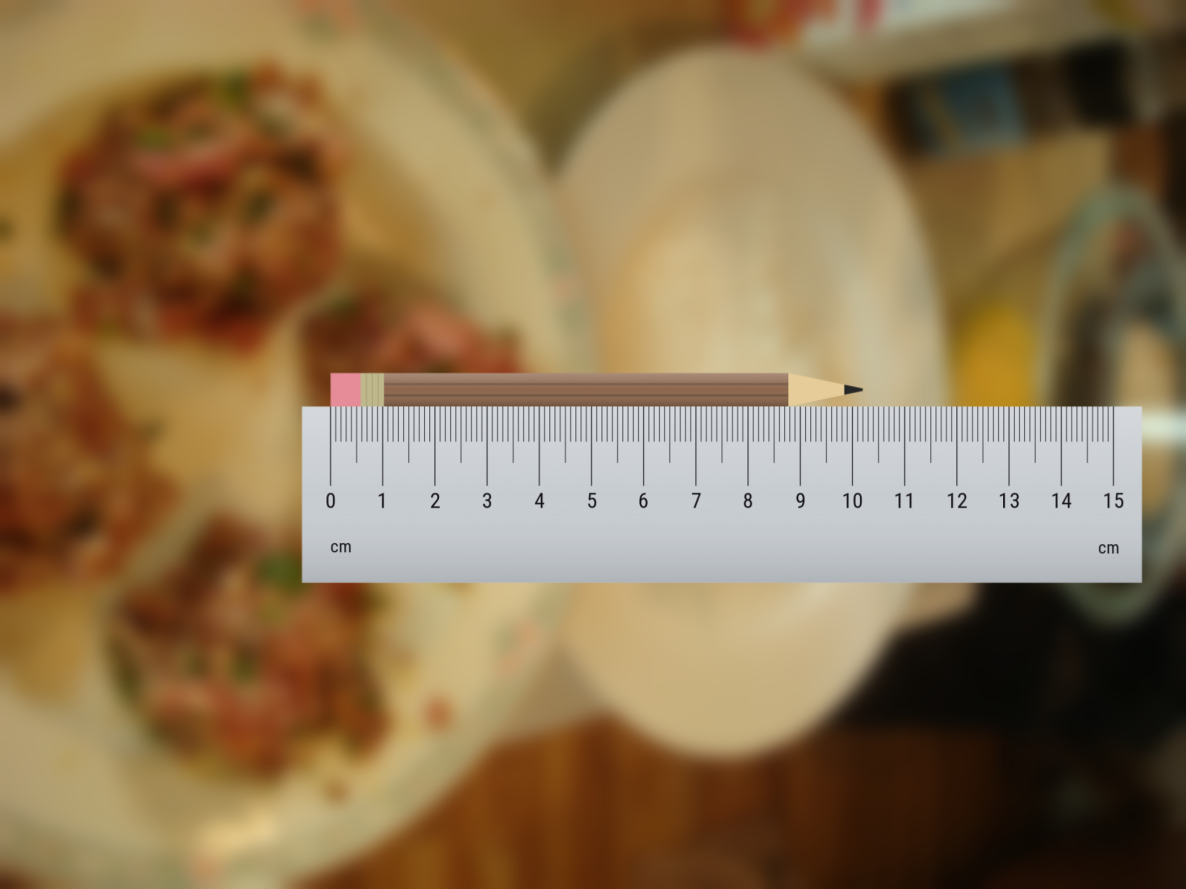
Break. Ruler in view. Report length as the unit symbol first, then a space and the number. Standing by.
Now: cm 10.2
